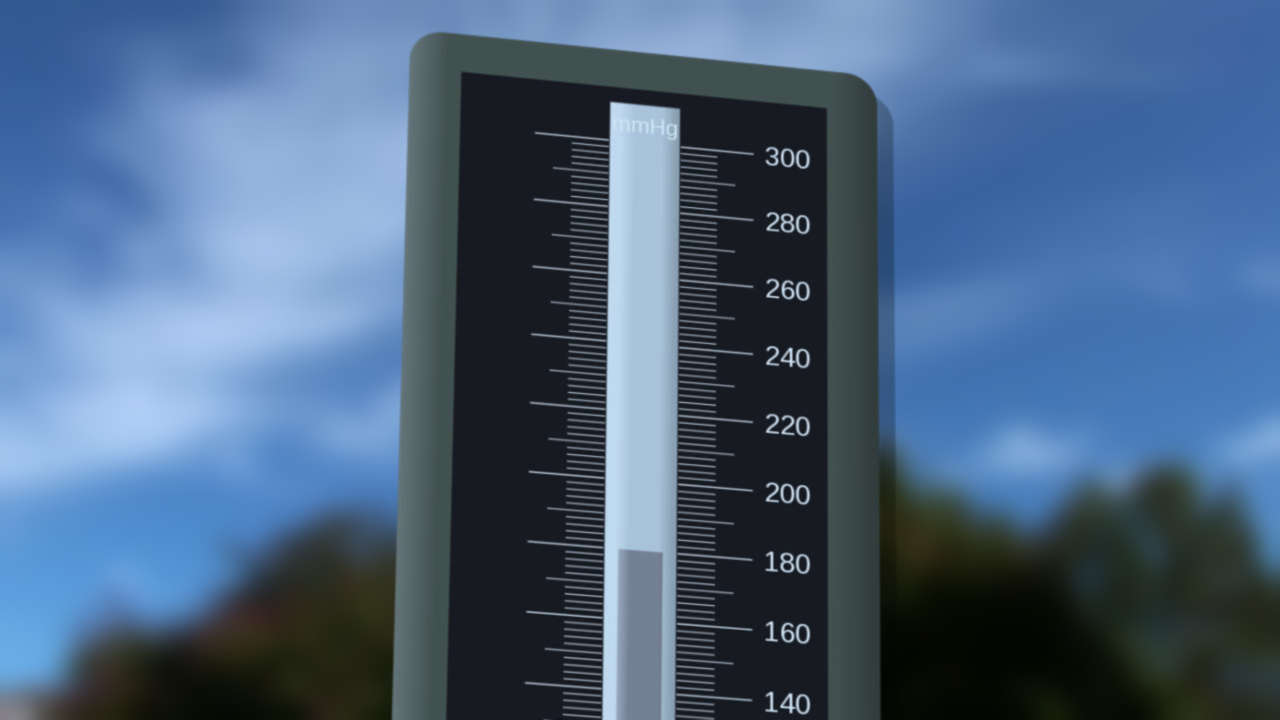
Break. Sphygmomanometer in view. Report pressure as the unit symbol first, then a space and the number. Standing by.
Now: mmHg 180
